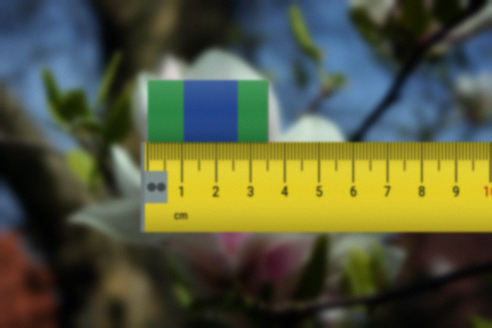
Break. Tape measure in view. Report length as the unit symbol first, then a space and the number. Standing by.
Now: cm 3.5
